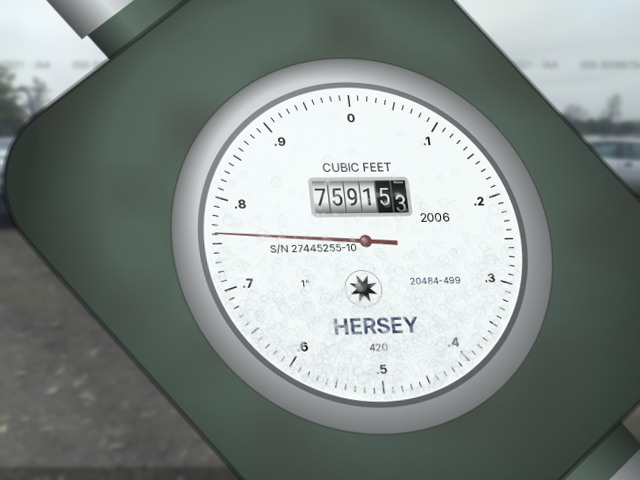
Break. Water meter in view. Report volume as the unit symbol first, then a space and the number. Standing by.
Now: ft³ 759152.76
